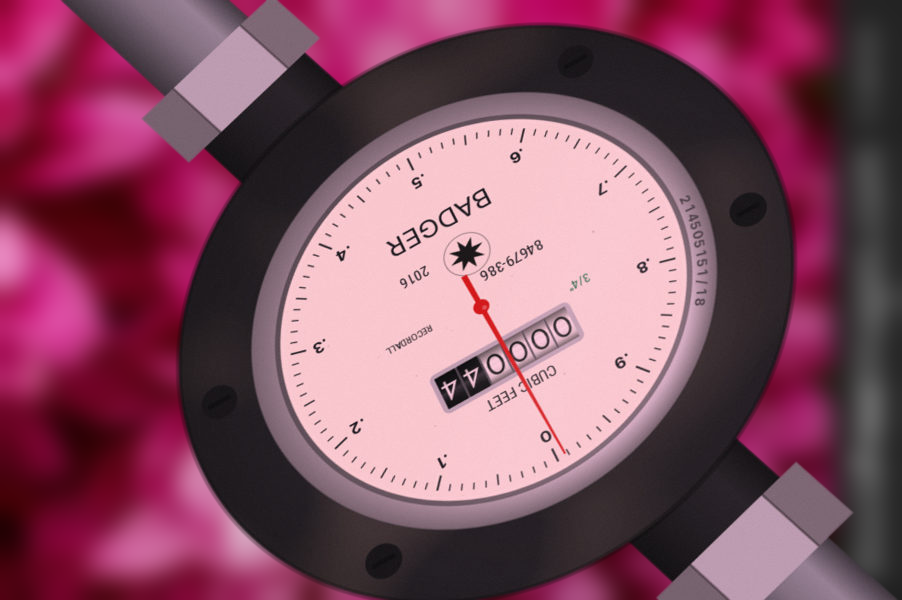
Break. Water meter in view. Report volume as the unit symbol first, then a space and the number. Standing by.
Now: ft³ 43.99
